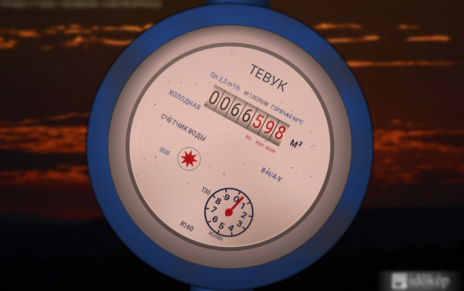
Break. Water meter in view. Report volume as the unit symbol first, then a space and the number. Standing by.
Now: m³ 66.5980
